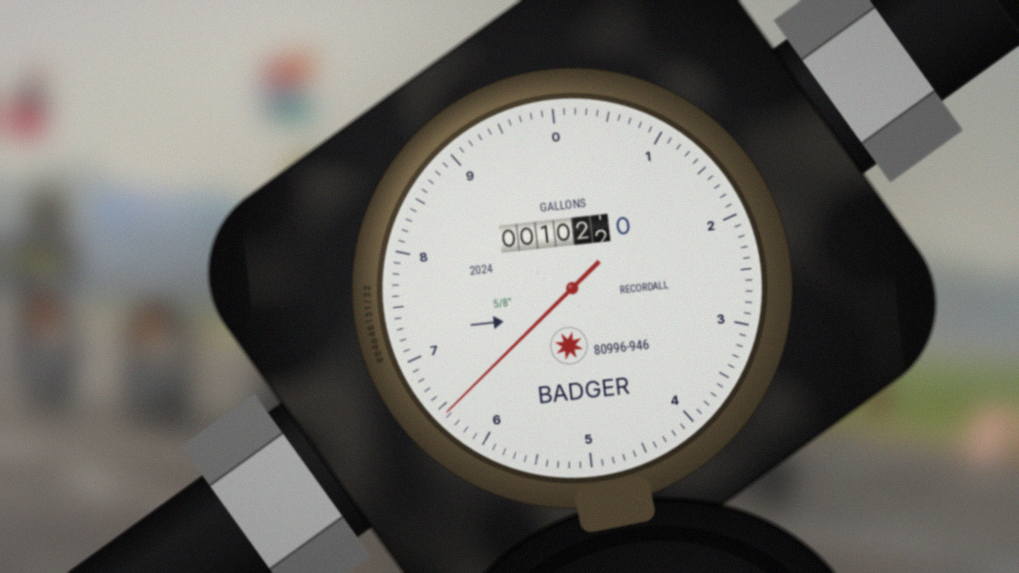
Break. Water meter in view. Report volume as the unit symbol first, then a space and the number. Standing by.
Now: gal 10216.4
